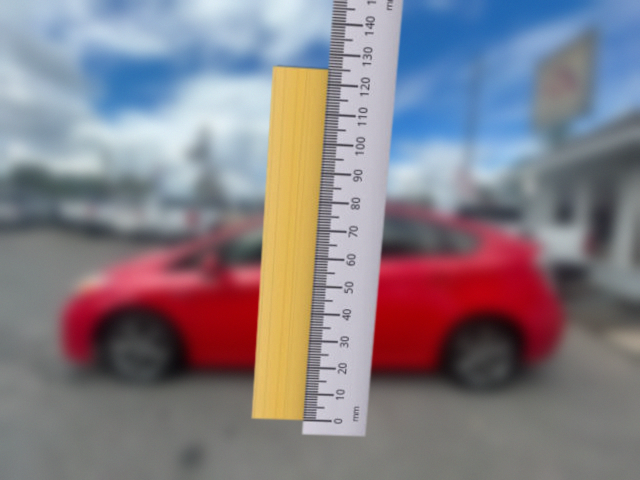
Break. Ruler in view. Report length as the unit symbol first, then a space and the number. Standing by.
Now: mm 125
